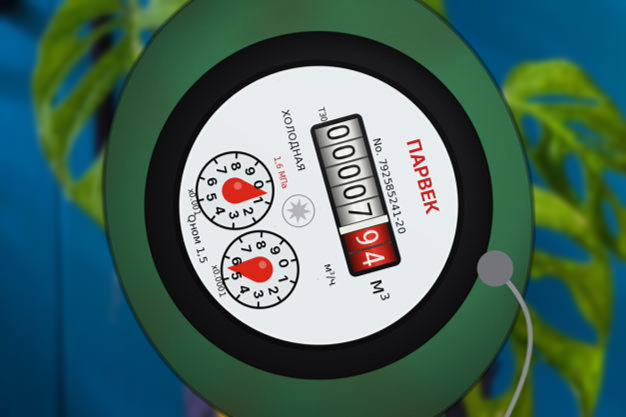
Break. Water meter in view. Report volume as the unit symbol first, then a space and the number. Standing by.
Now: m³ 7.9405
